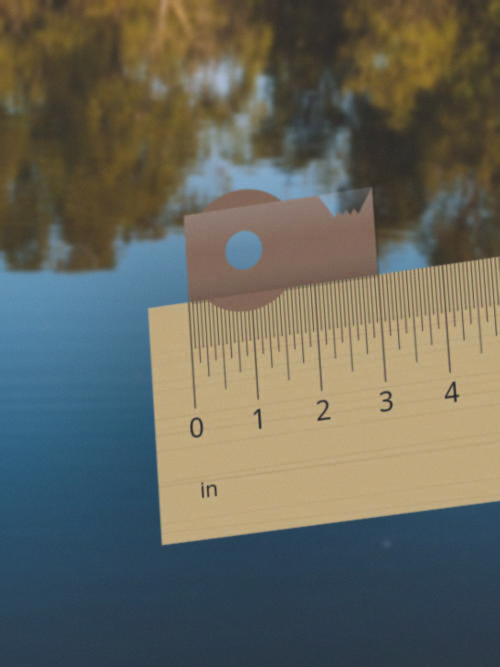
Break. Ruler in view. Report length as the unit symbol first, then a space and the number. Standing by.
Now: in 3
